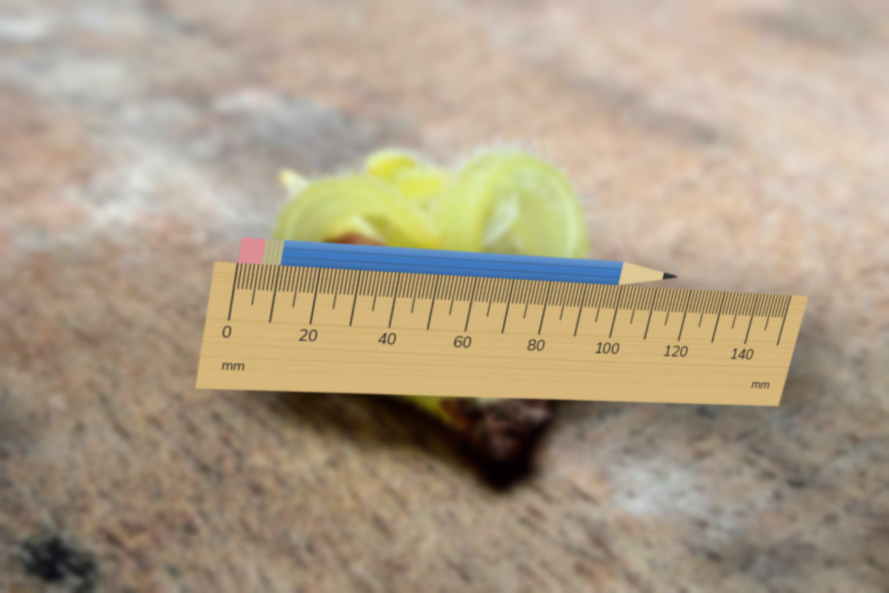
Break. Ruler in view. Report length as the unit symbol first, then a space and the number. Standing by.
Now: mm 115
